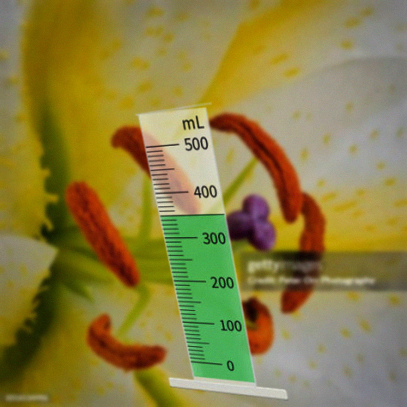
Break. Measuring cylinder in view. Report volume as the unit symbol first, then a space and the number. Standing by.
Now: mL 350
